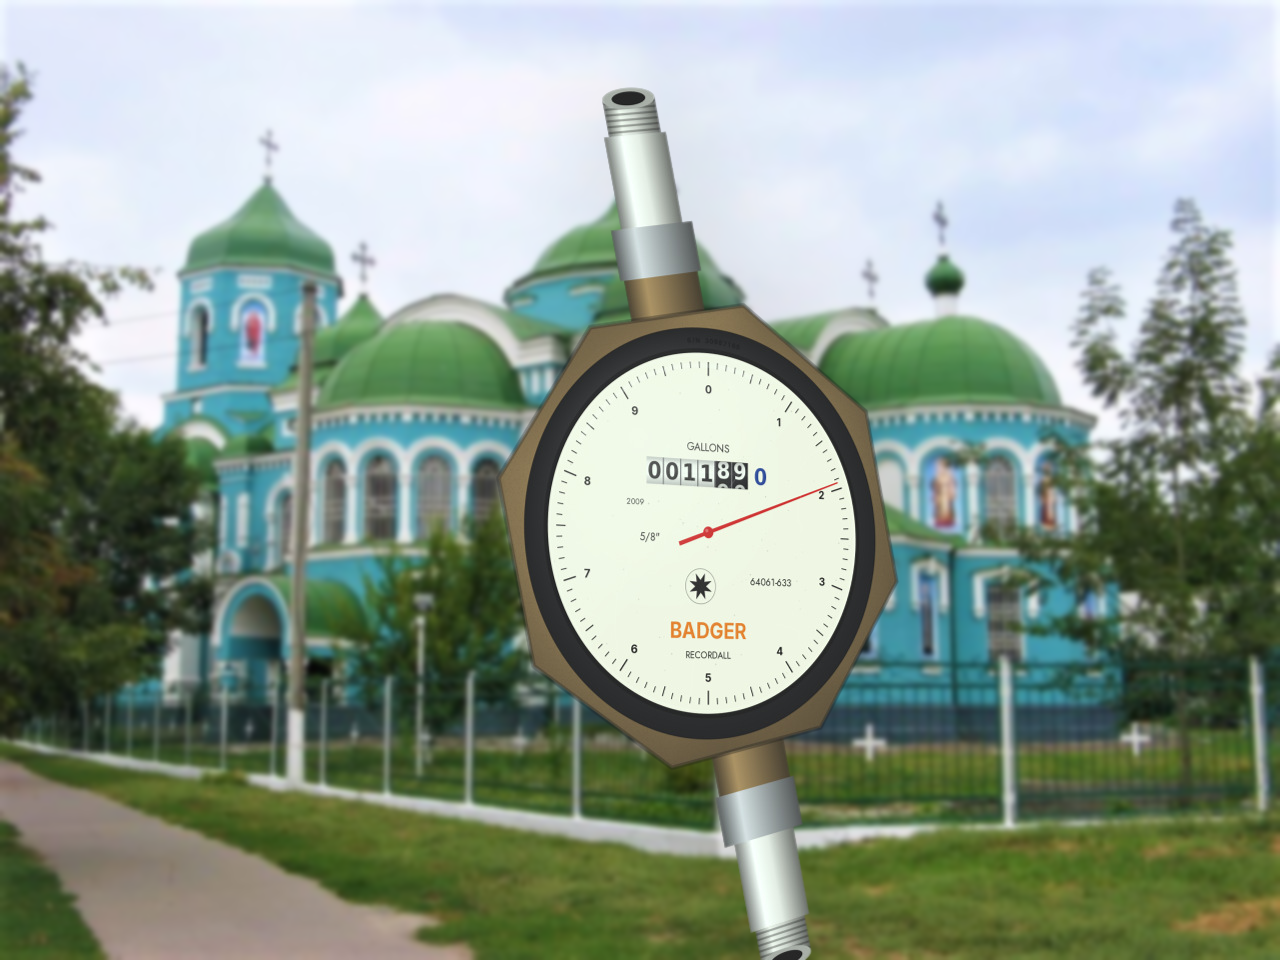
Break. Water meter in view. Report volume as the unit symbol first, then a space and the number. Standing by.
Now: gal 11891.9
